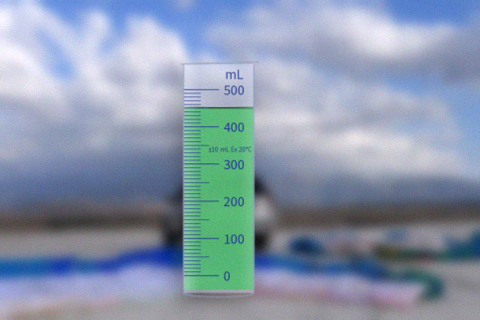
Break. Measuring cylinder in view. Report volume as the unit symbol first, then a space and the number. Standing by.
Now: mL 450
